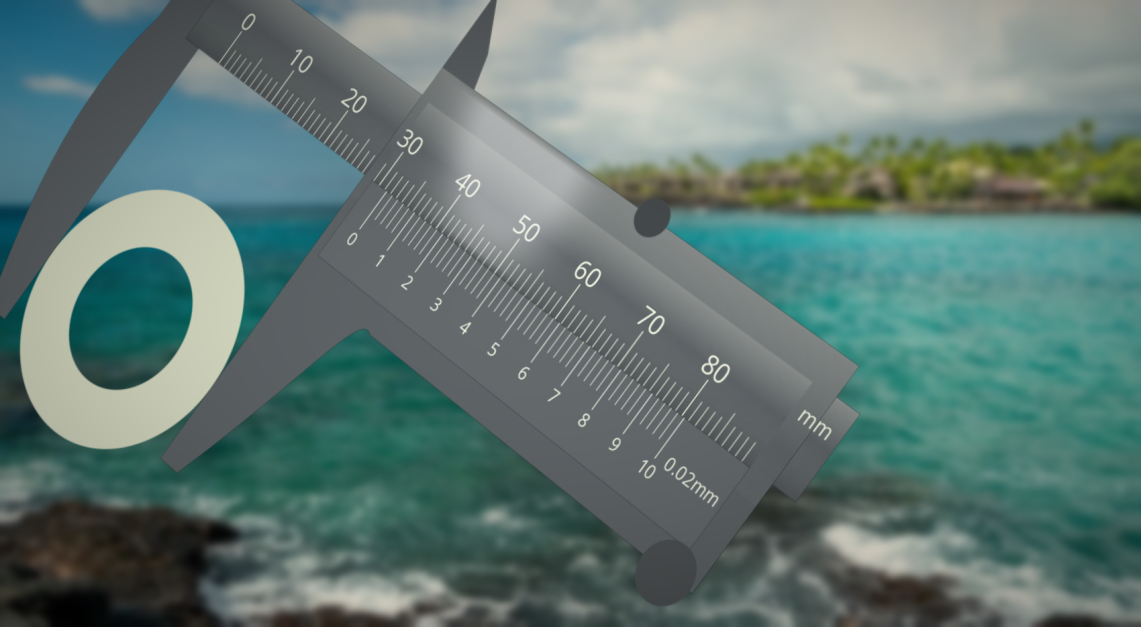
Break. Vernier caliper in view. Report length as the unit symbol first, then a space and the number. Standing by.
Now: mm 31.4
